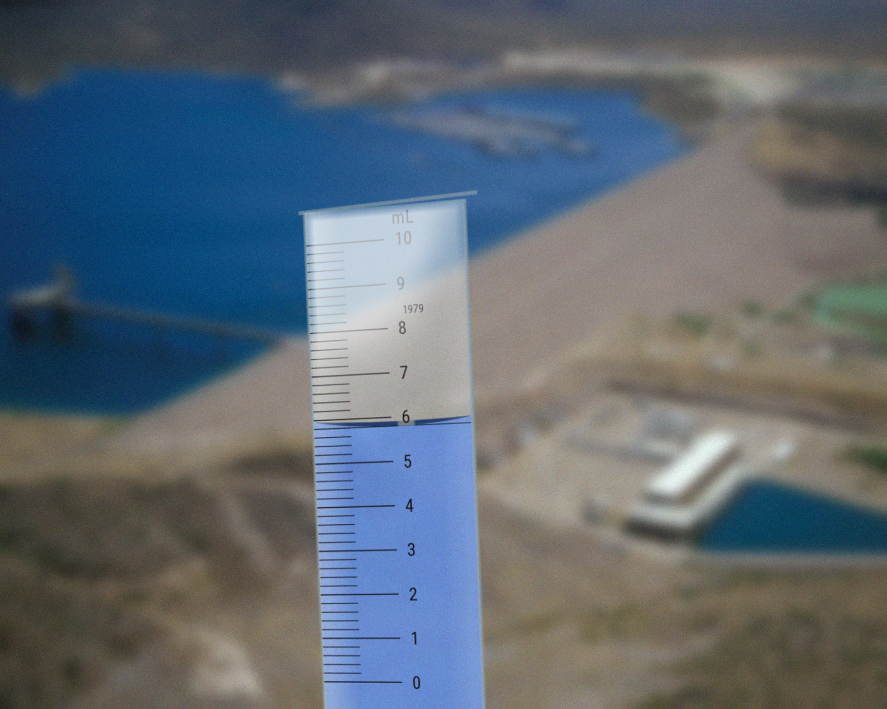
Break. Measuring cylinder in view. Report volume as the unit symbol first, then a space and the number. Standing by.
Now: mL 5.8
